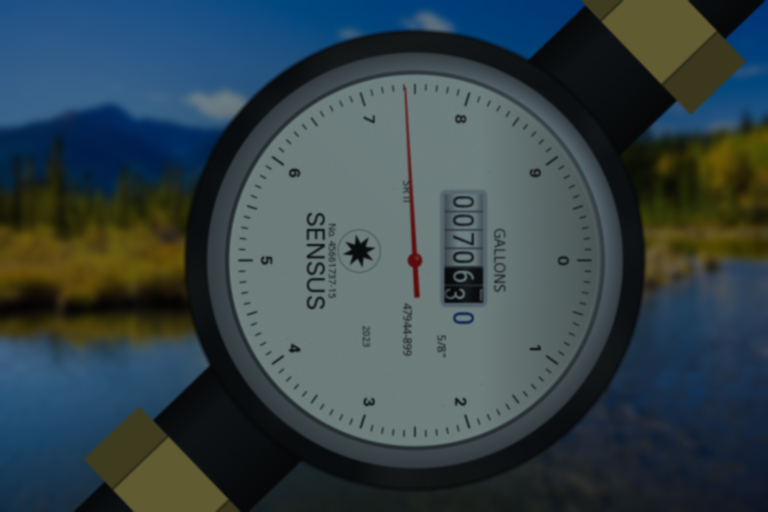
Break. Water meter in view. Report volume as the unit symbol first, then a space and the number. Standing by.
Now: gal 70627.4
